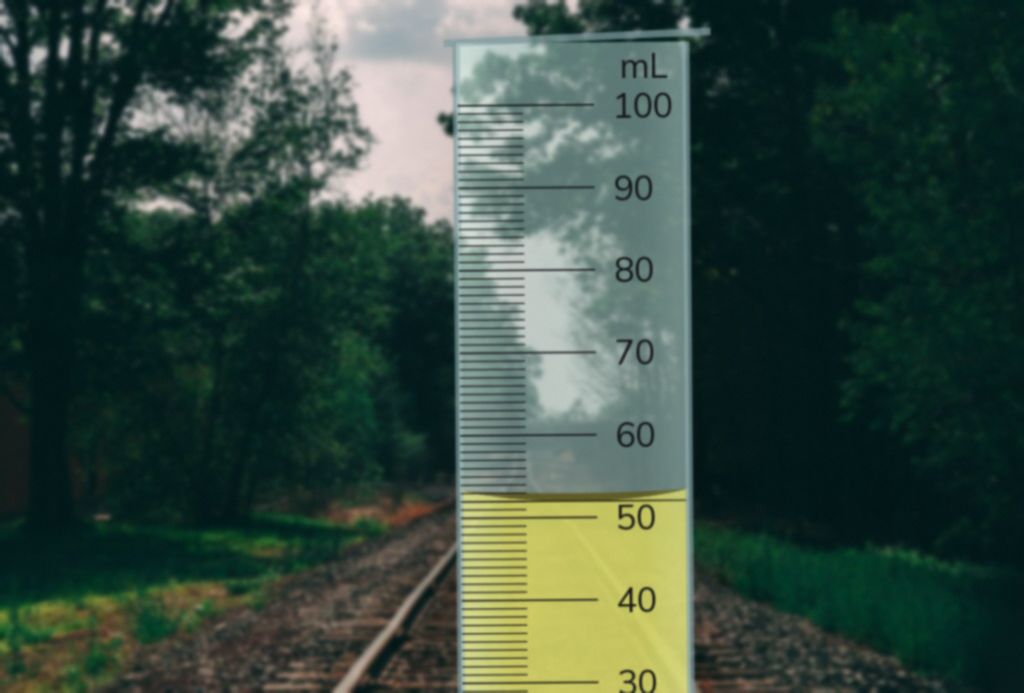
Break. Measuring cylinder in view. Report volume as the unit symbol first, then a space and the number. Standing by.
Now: mL 52
